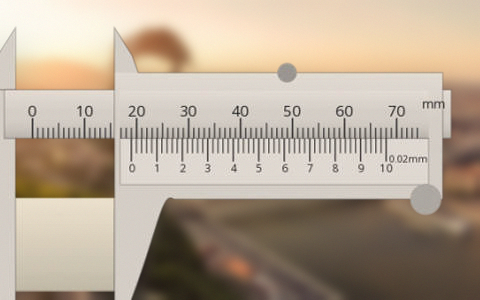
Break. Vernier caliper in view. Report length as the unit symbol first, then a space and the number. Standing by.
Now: mm 19.0
